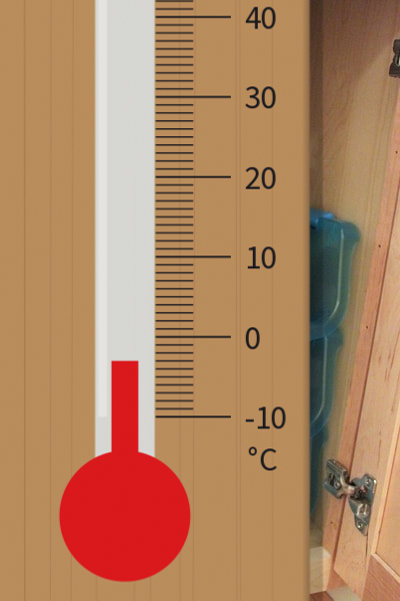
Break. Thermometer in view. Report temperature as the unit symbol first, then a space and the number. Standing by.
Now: °C -3
